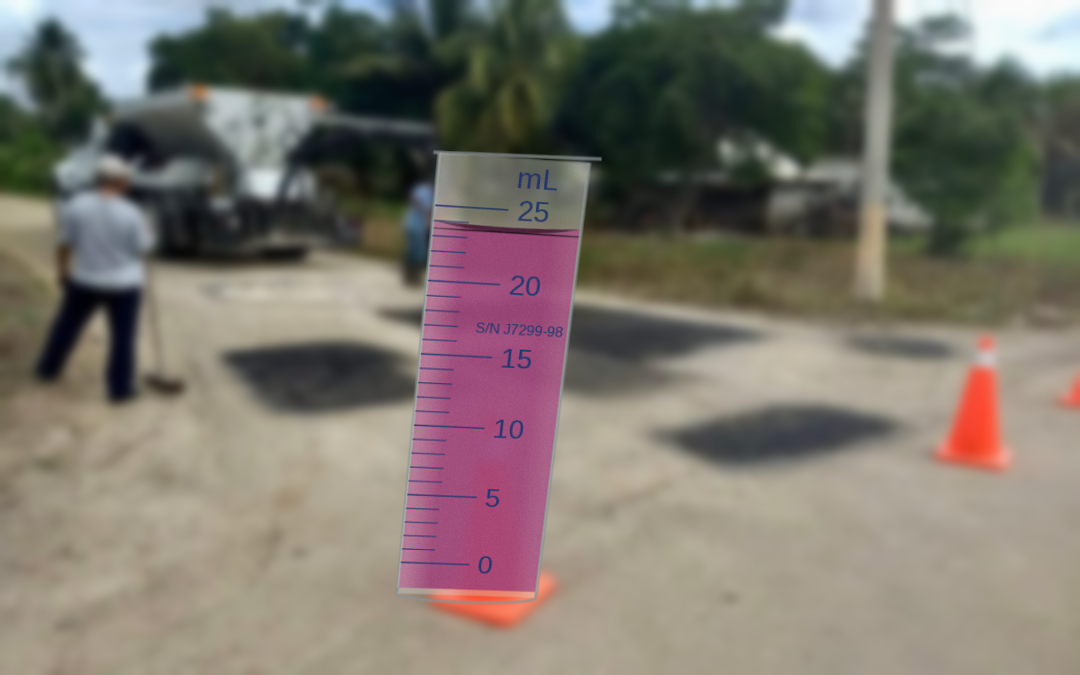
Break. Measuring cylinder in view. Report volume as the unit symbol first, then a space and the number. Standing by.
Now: mL 23.5
